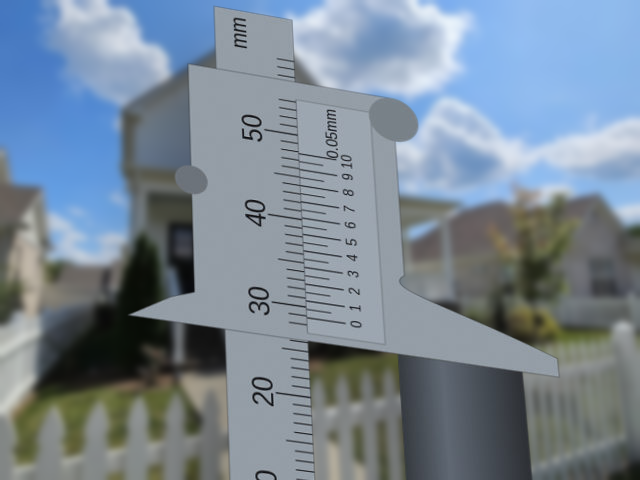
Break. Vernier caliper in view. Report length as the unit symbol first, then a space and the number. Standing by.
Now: mm 28.8
